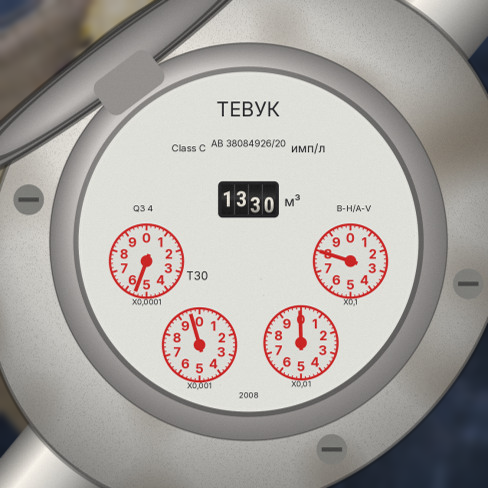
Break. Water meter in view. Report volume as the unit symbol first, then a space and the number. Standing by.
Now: m³ 1329.7995
